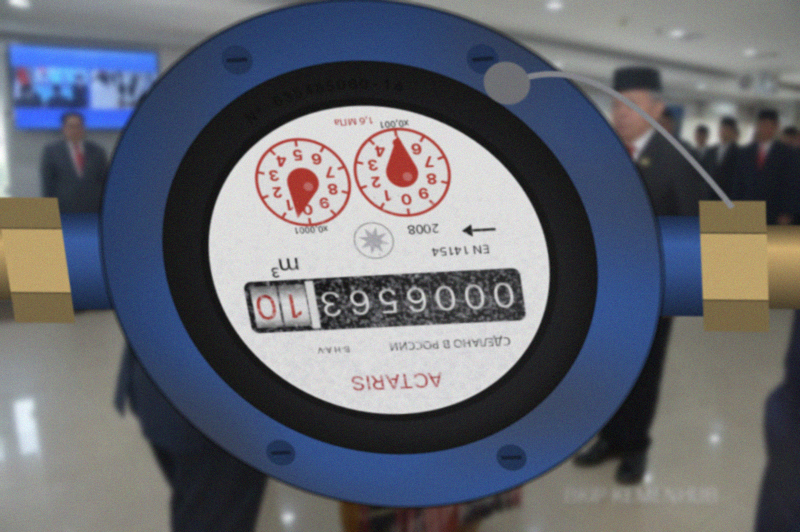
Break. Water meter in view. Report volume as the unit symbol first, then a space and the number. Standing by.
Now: m³ 6563.1050
